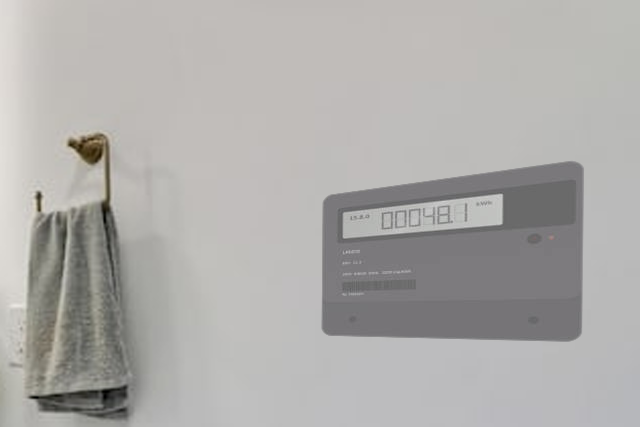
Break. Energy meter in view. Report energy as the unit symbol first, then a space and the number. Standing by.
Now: kWh 48.1
